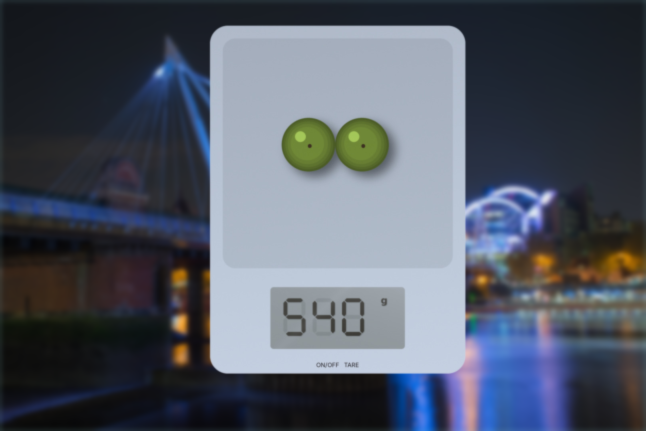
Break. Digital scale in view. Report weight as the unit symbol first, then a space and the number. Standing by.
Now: g 540
